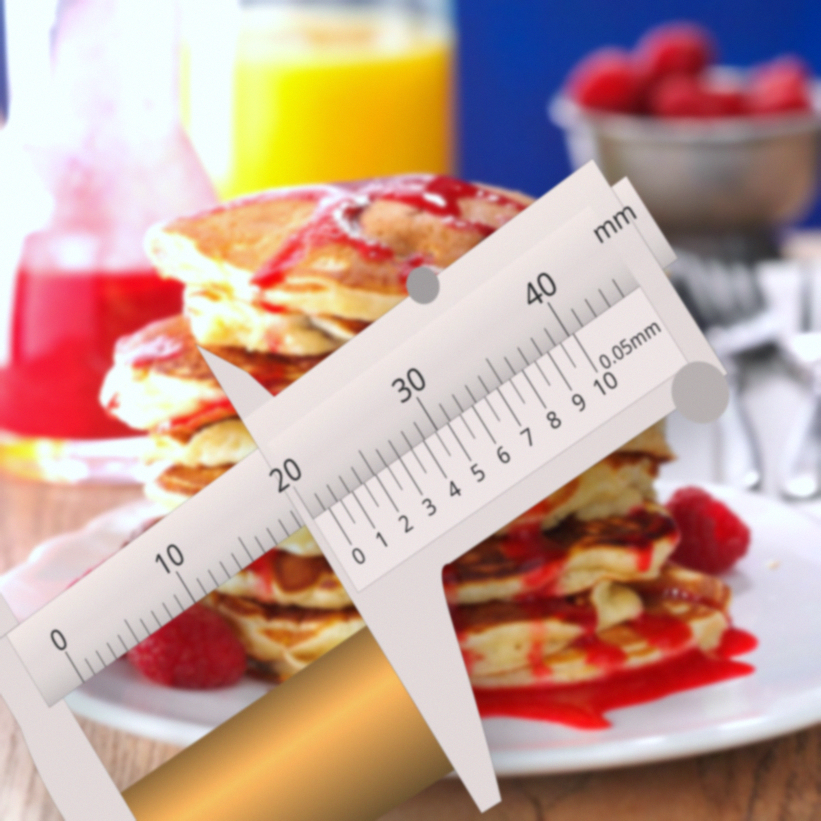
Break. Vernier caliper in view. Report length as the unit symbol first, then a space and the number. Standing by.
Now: mm 21.3
